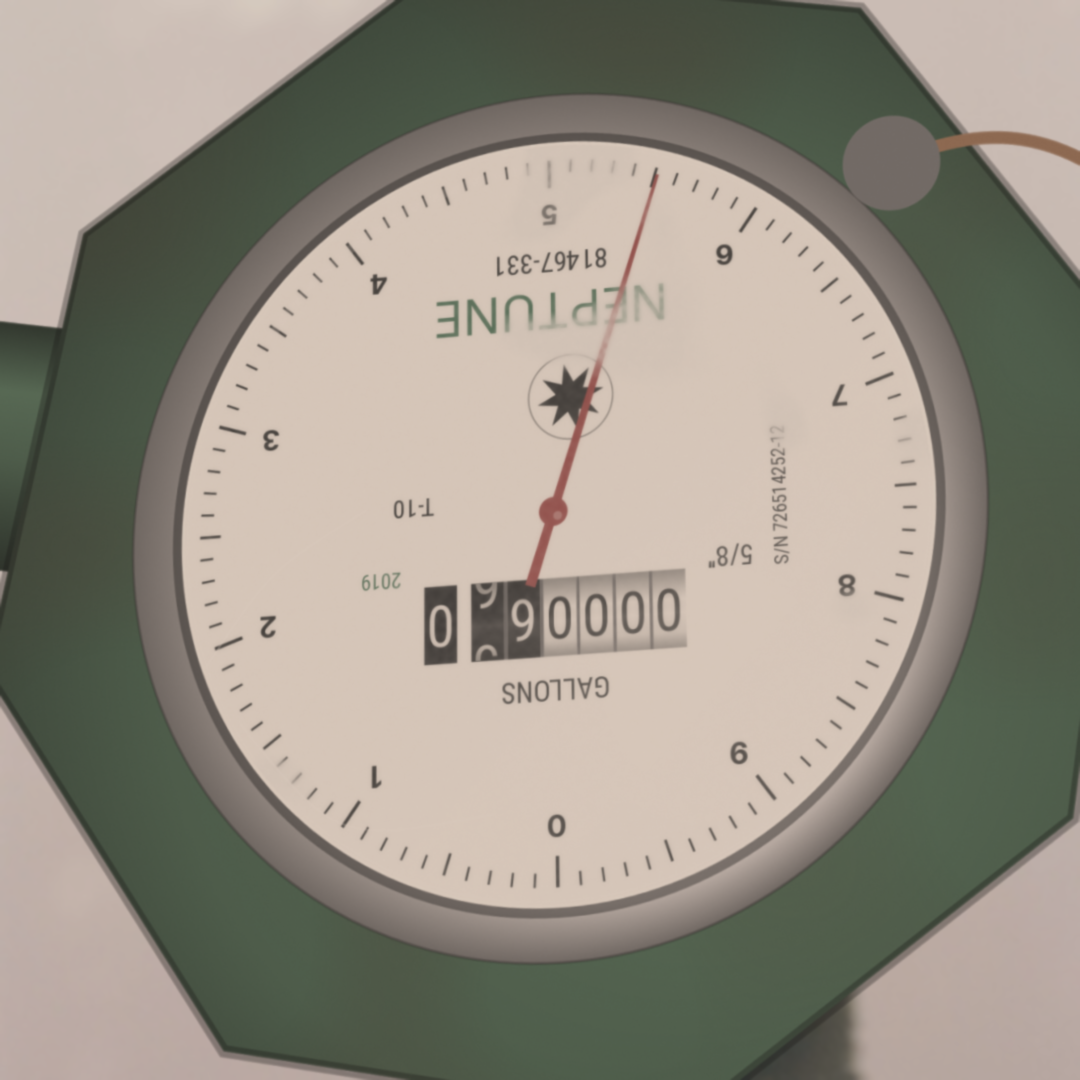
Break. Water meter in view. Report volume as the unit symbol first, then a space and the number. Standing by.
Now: gal 655.5
